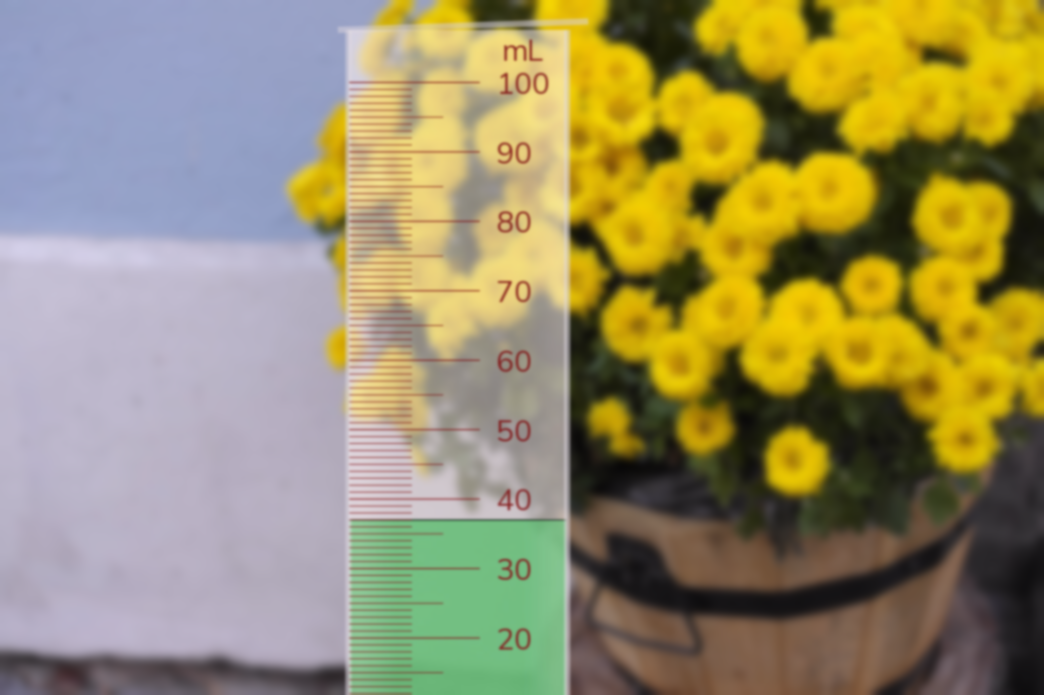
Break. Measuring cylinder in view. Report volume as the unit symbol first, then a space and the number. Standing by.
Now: mL 37
